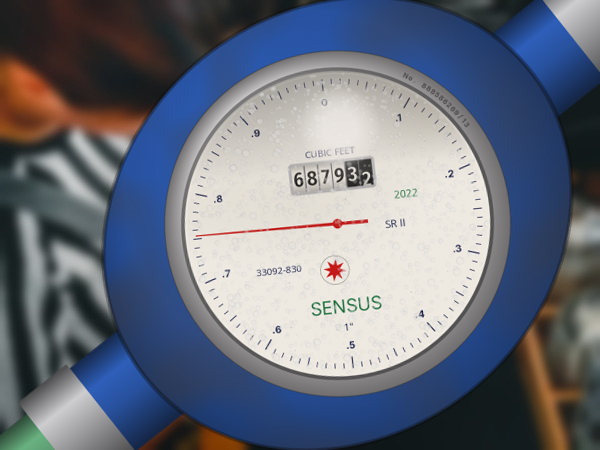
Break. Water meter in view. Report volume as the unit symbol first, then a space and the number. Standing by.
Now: ft³ 687931.75
